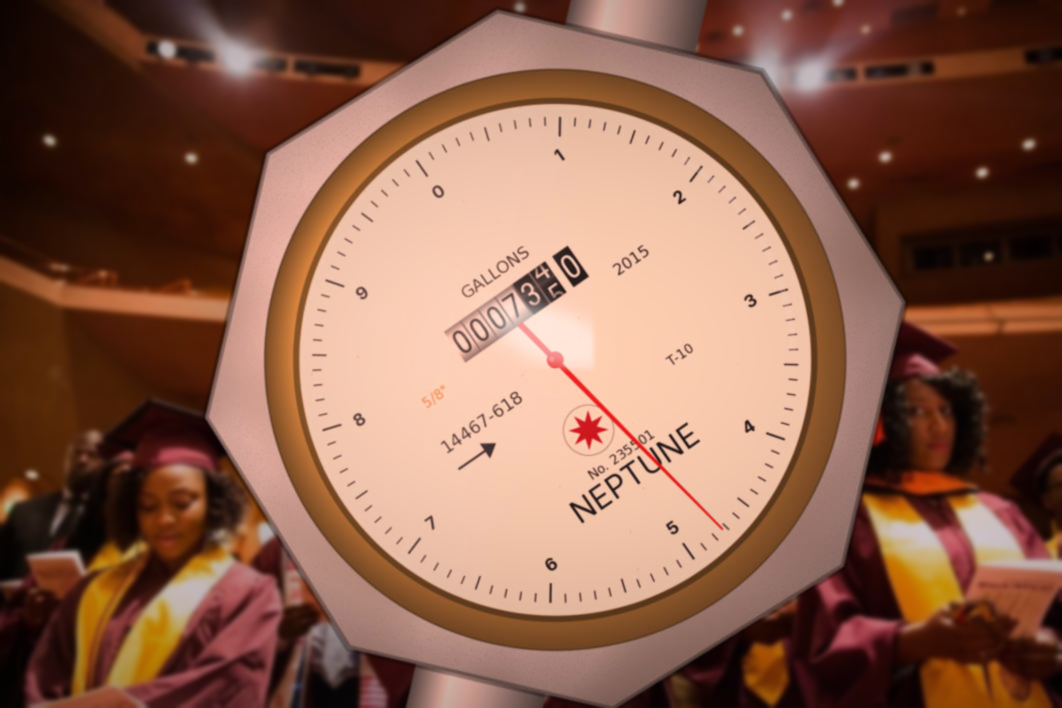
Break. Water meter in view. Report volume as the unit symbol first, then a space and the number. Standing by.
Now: gal 7344.7
